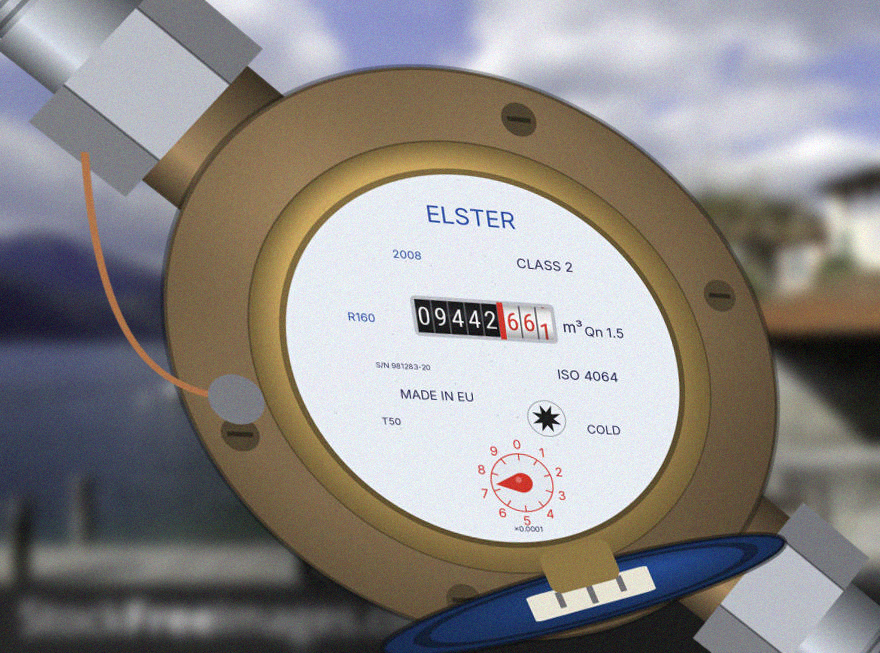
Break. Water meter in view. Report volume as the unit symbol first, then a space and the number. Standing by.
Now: m³ 9442.6607
